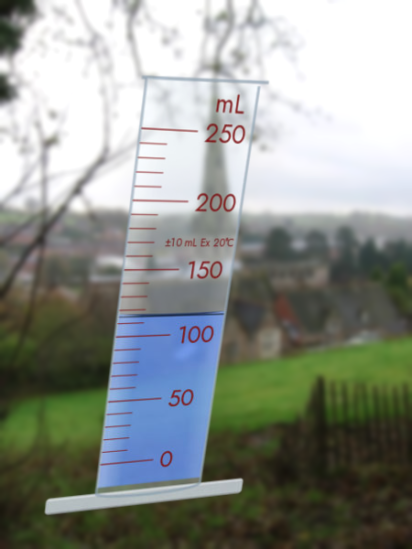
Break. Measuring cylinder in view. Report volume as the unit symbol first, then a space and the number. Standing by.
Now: mL 115
